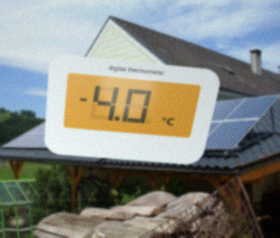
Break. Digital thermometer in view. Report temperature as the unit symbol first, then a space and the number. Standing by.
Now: °C -4.0
